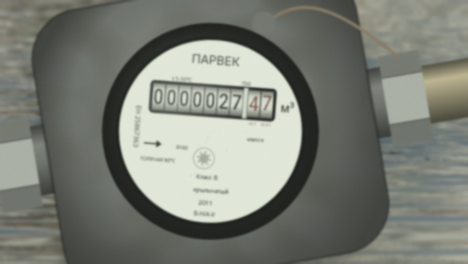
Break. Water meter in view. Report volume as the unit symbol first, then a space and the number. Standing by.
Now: m³ 27.47
